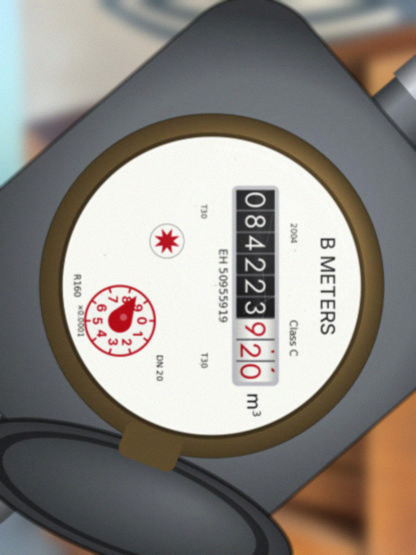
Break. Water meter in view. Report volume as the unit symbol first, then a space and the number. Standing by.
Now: m³ 84223.9198
